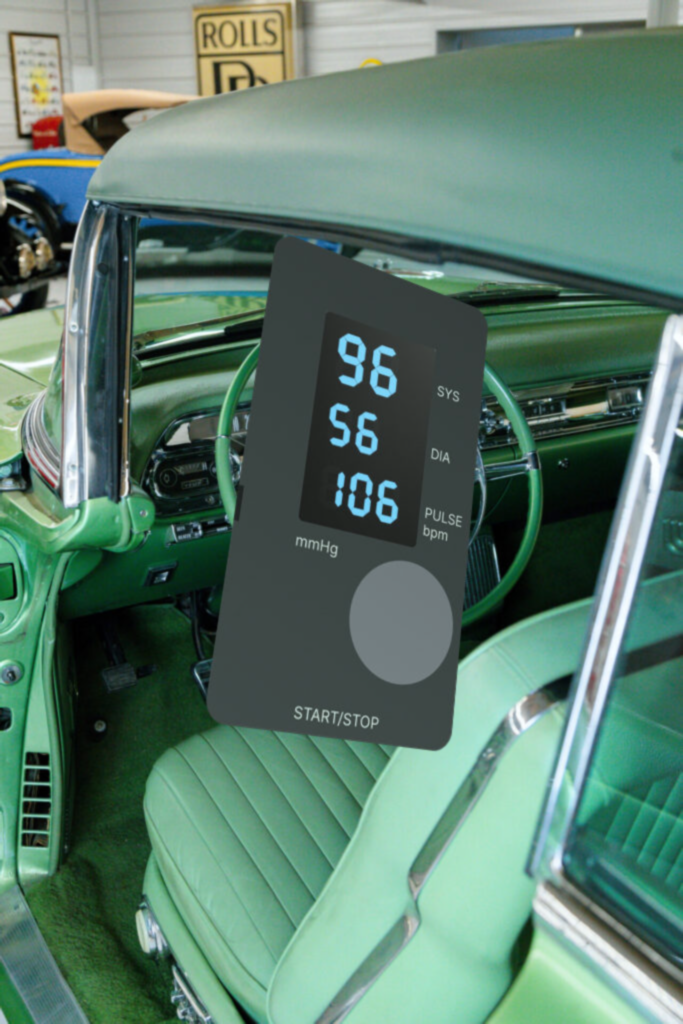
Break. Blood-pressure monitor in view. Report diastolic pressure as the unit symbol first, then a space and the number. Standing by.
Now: mmHg 56
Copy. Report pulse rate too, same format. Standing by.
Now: bpm 106
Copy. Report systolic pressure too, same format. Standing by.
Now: mmHg 96
